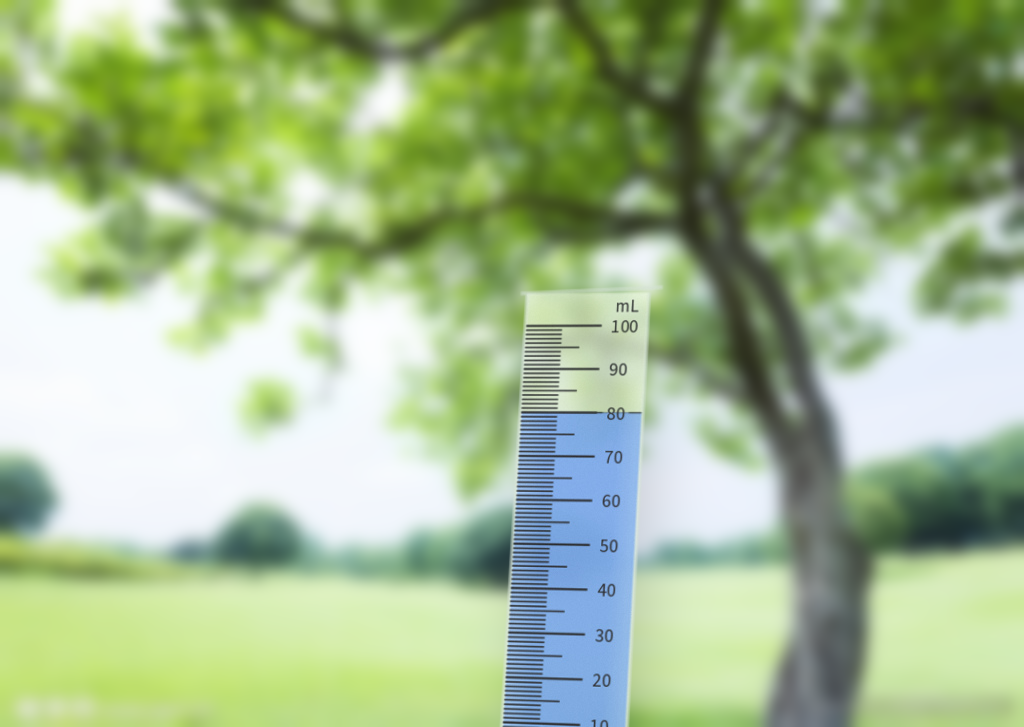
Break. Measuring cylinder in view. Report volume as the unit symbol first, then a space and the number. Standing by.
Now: mL 80
